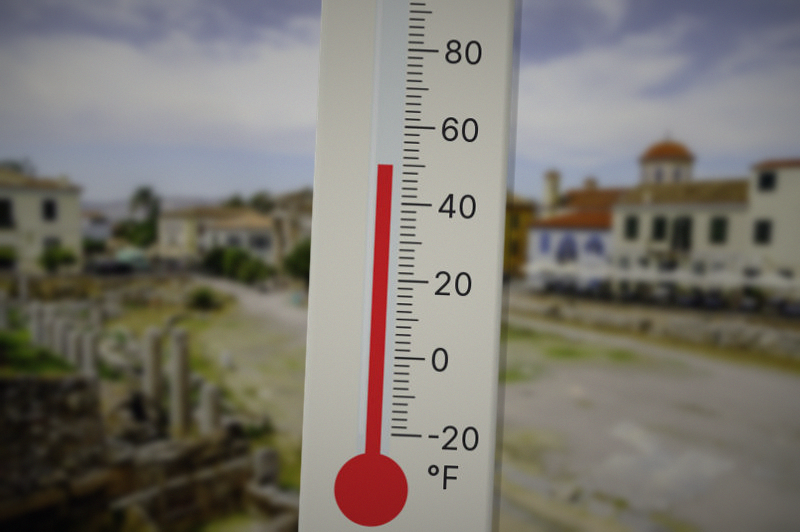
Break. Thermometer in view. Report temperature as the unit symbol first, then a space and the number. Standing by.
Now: °F 50
